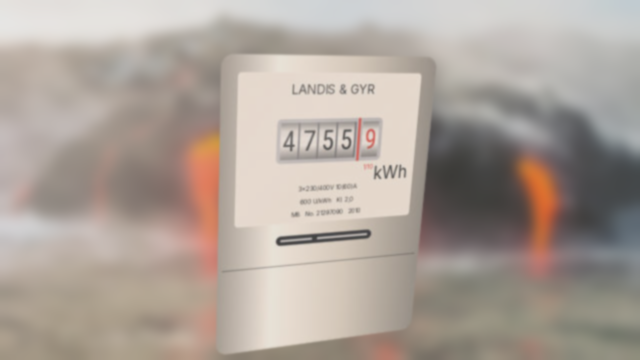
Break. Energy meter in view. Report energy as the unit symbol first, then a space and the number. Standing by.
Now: kWh 4755.9
